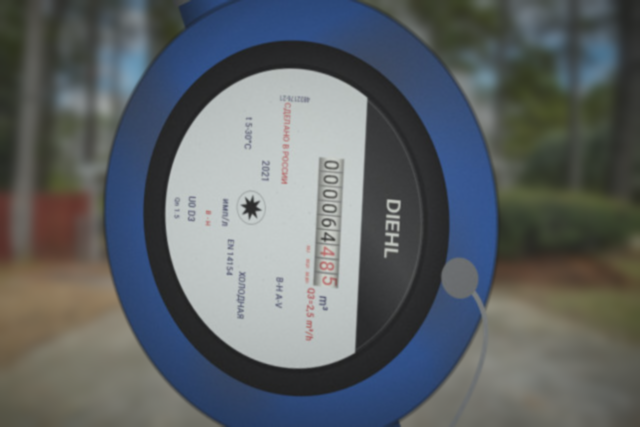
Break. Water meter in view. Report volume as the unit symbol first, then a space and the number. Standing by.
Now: m³ 64.485
